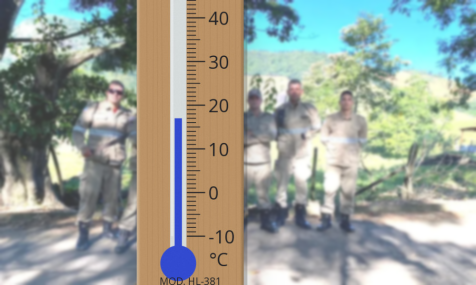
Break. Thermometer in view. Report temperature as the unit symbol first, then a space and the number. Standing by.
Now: °C 17
